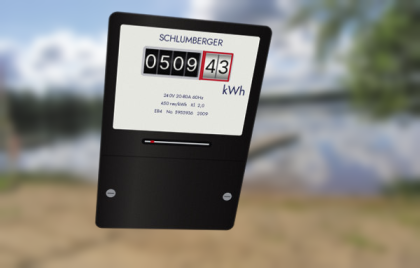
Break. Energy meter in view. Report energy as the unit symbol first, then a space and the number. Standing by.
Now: kWh 509.43
